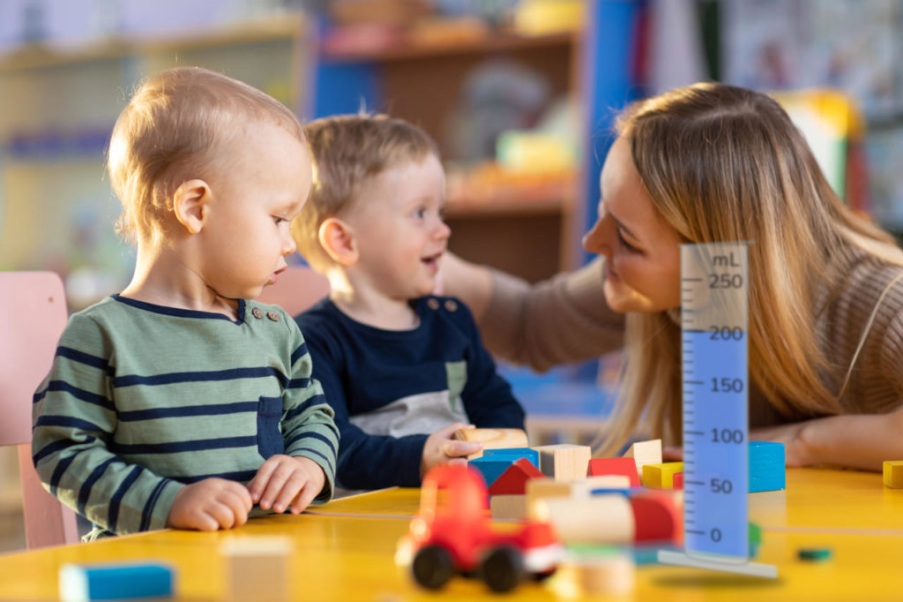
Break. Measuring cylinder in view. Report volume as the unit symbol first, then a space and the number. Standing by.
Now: mL 200
